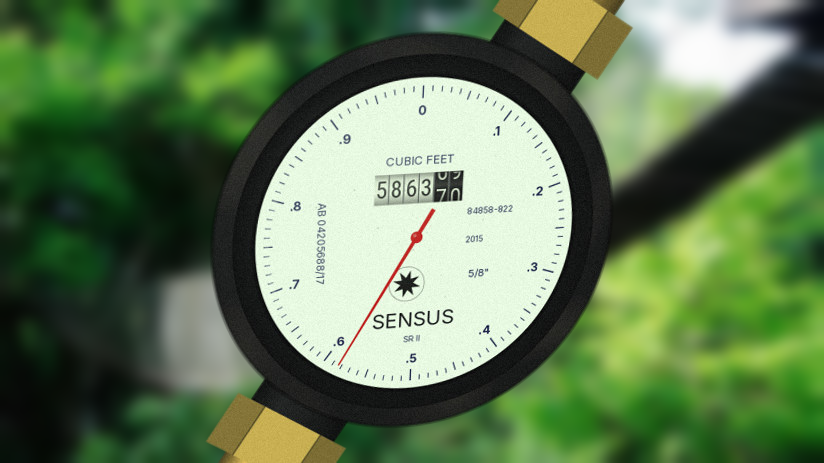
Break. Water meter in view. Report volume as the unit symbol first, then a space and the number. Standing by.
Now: ft³ 586369.58
